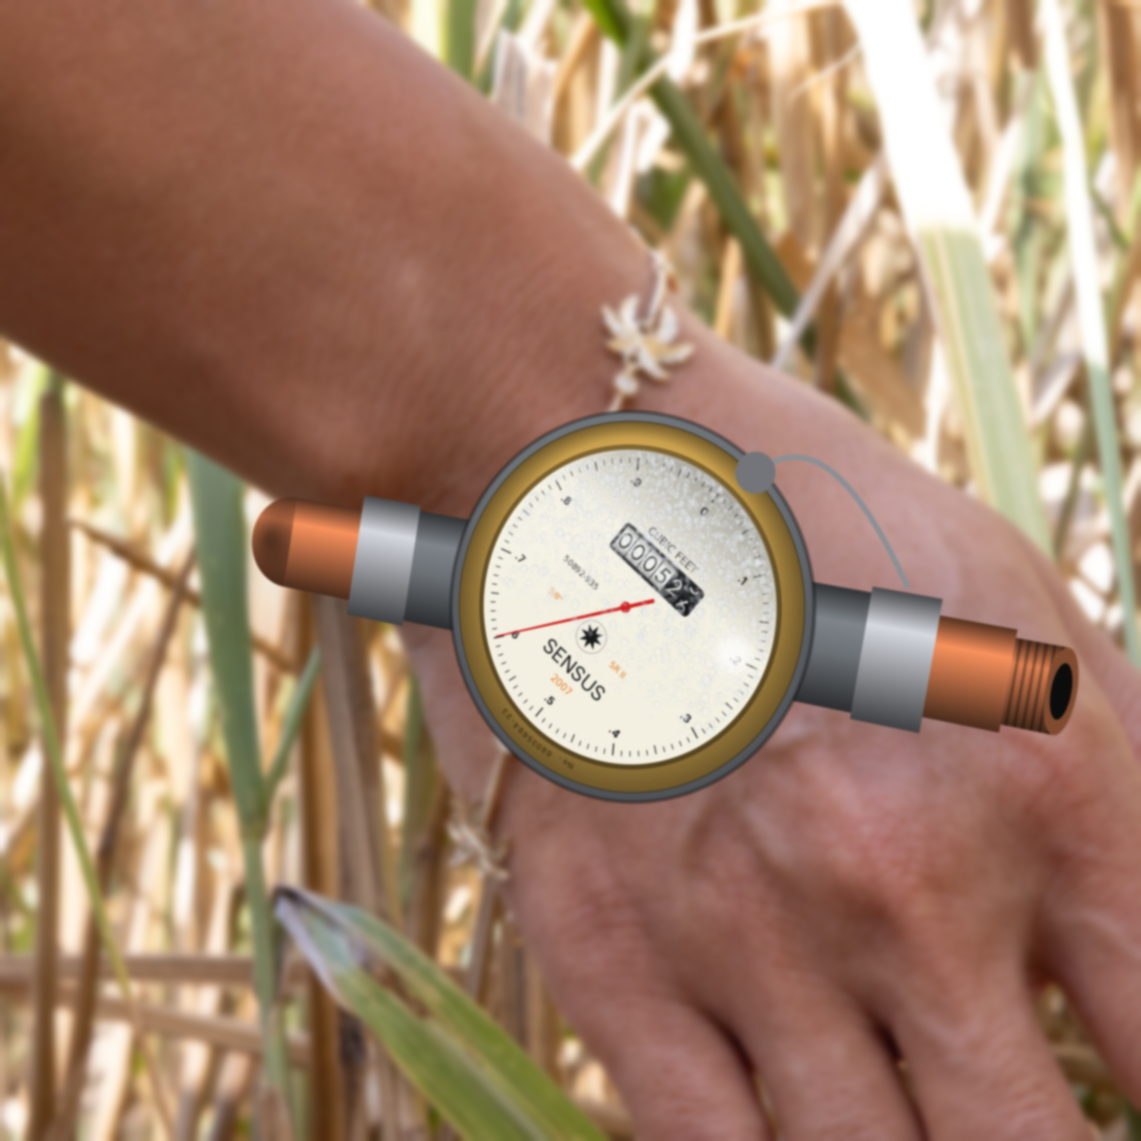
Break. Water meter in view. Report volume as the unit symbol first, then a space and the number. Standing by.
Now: ft³ 525.60
